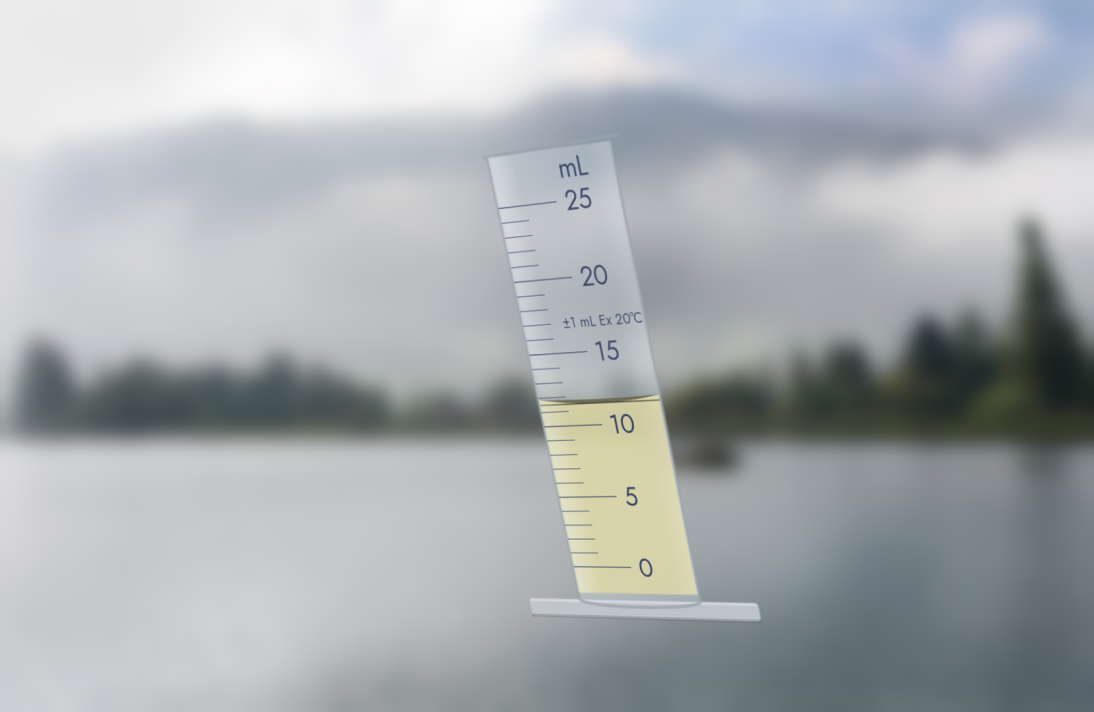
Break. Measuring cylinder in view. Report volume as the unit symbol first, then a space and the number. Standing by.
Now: mL 11.5
